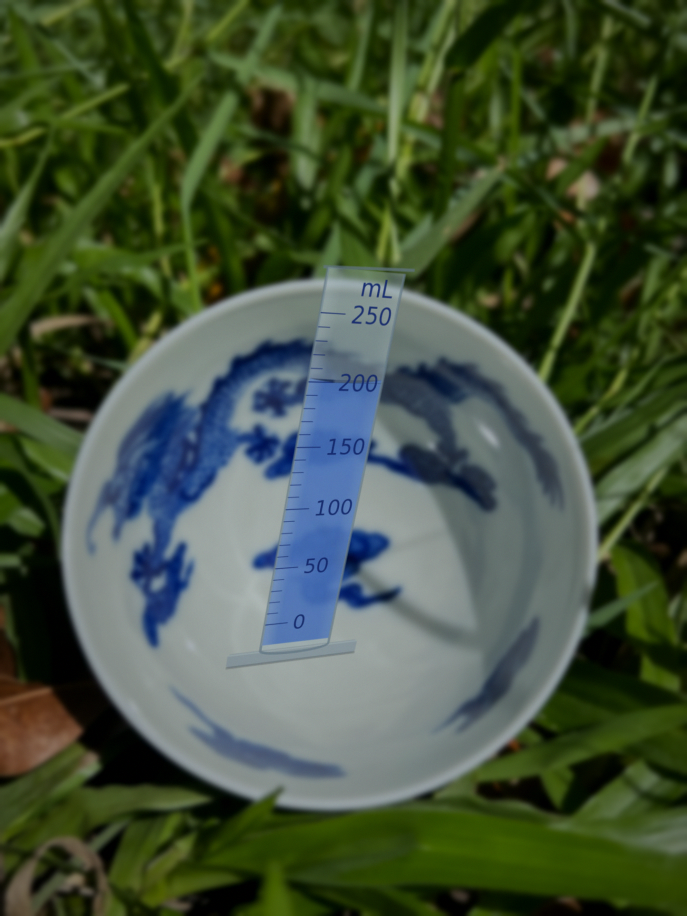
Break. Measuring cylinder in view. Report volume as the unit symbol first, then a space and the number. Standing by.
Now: mL 200
